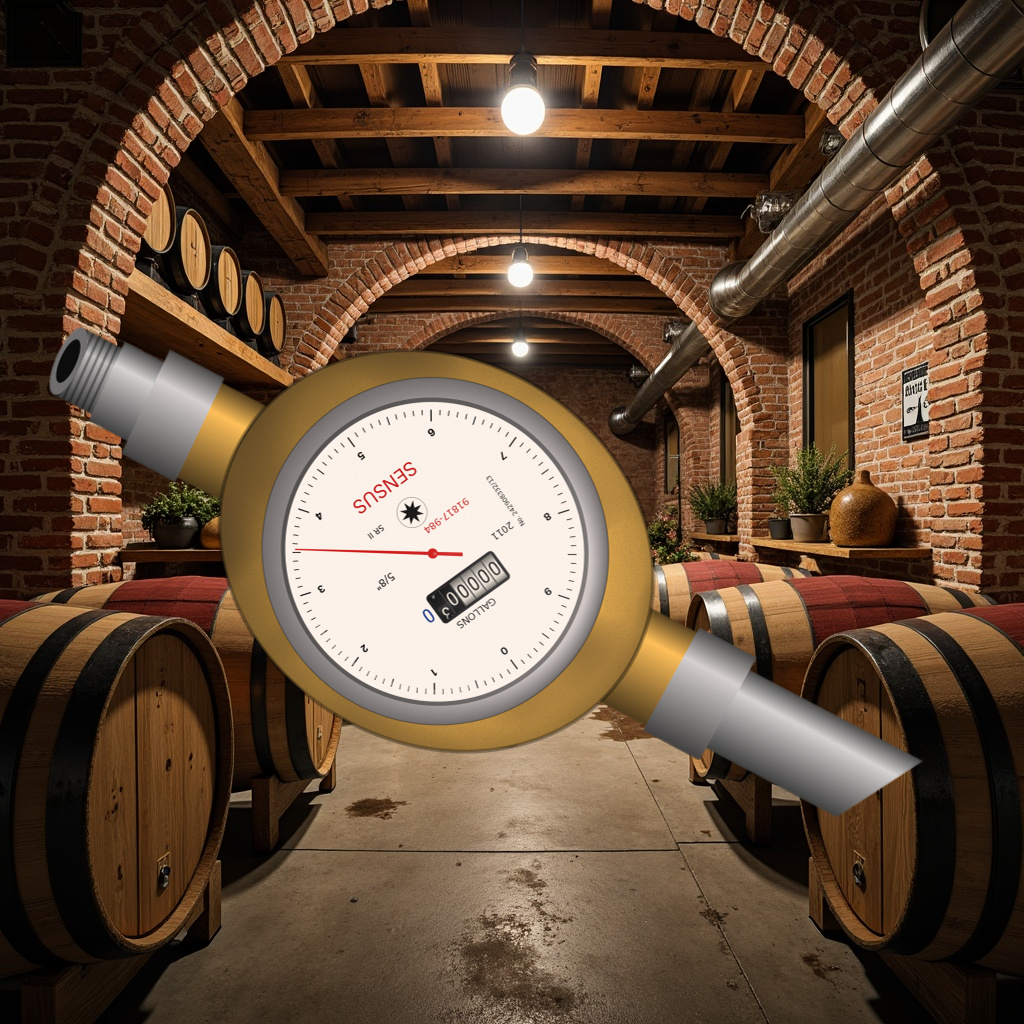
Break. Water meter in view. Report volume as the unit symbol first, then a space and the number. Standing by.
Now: gal 33.5
